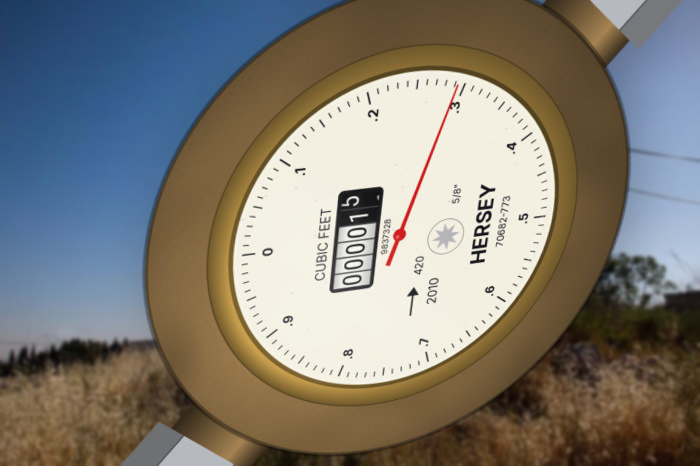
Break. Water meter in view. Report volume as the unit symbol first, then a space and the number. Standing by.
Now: ft³ 15.29
